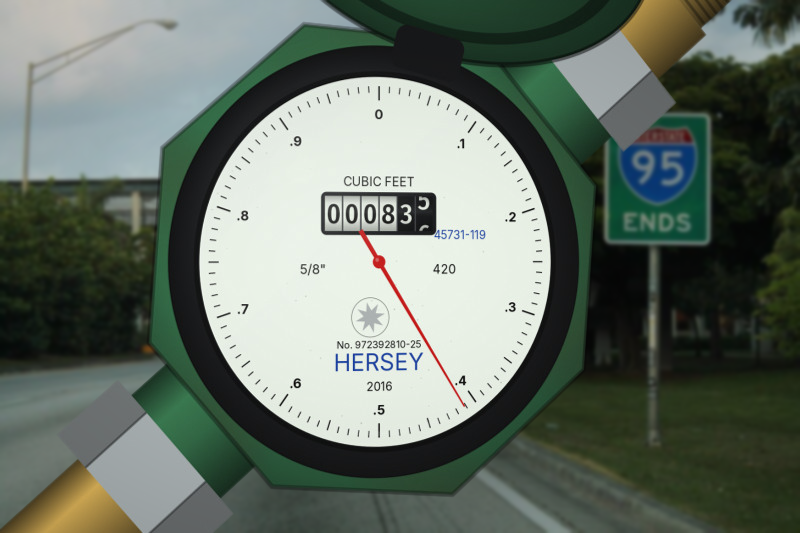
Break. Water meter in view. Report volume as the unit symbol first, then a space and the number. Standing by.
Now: ft³ 835.41
